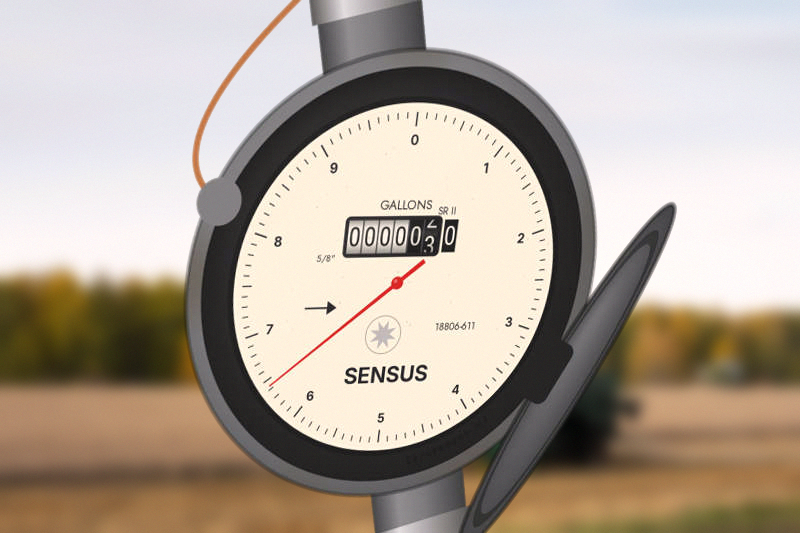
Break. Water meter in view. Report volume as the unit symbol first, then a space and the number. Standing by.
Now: gal 26.4
